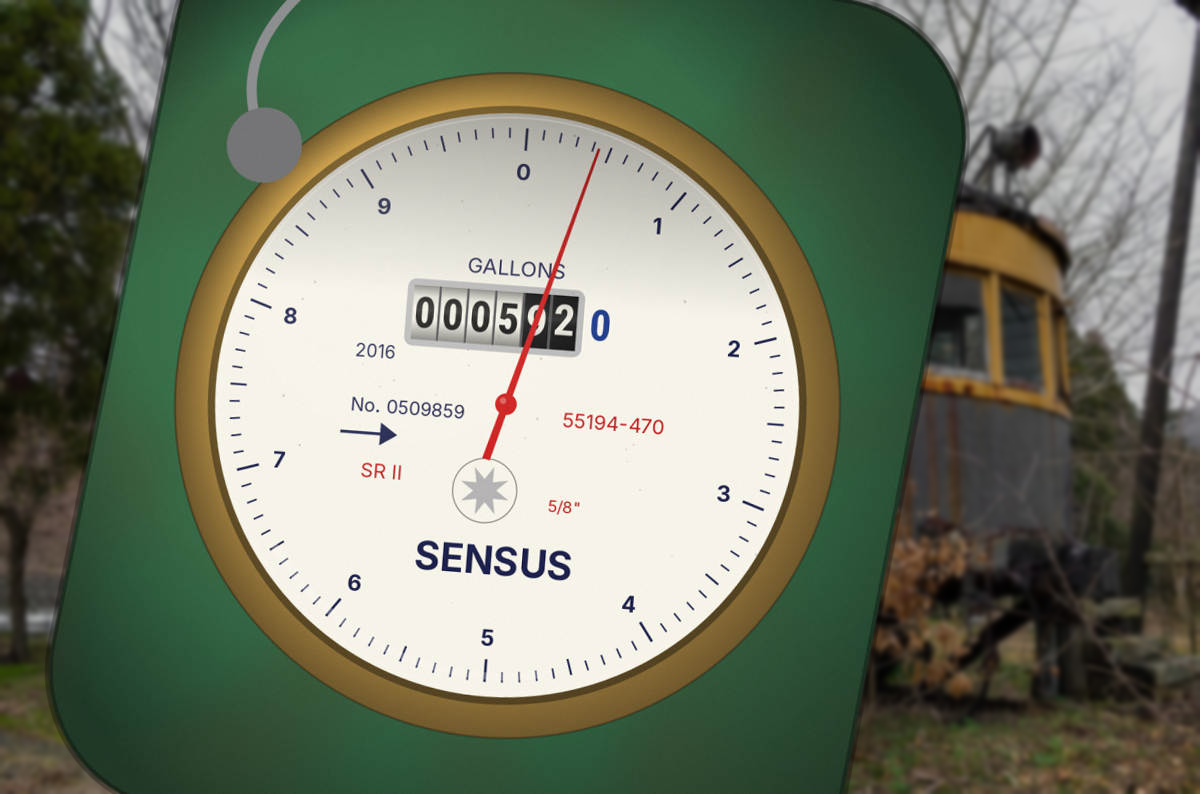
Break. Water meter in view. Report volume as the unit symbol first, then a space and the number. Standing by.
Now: gal 5920.4
